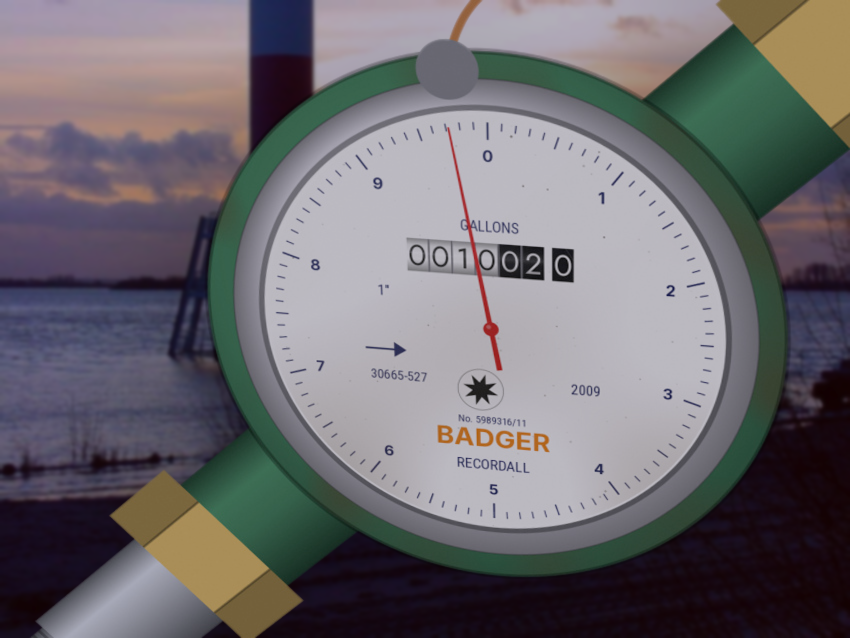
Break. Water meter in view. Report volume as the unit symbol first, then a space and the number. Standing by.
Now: gal 10019.7
